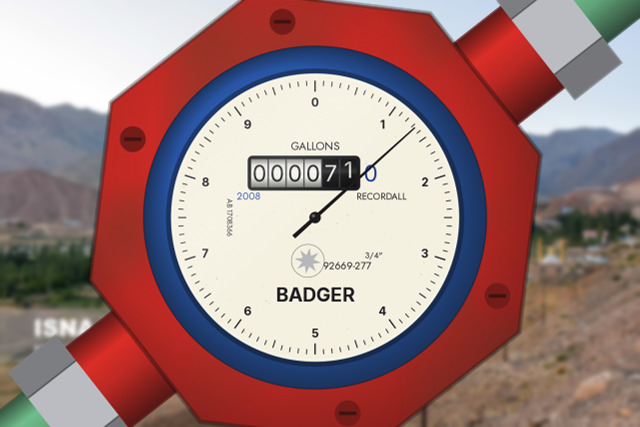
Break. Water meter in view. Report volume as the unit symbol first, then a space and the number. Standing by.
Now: gal 711.3
